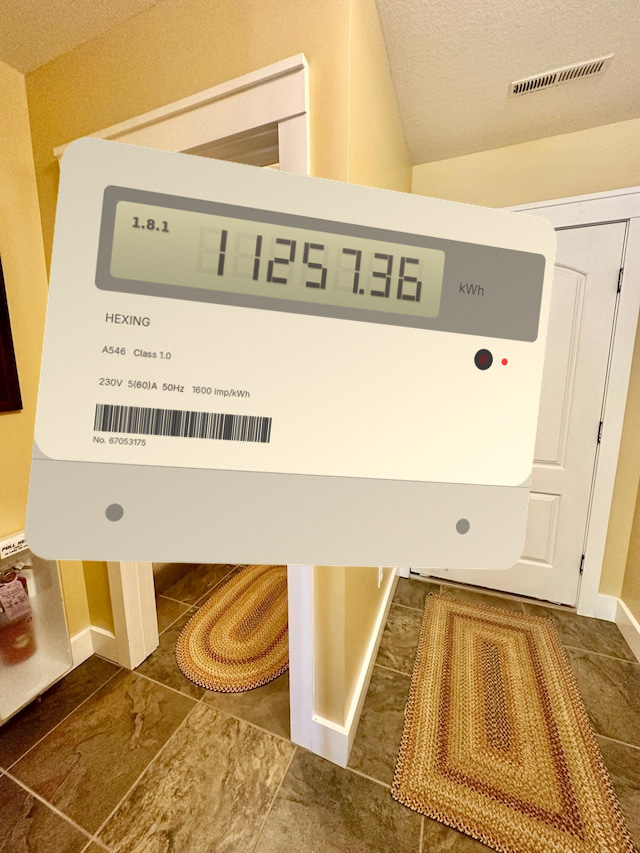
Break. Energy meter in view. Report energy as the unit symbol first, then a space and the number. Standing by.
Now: kWh 11257.36
